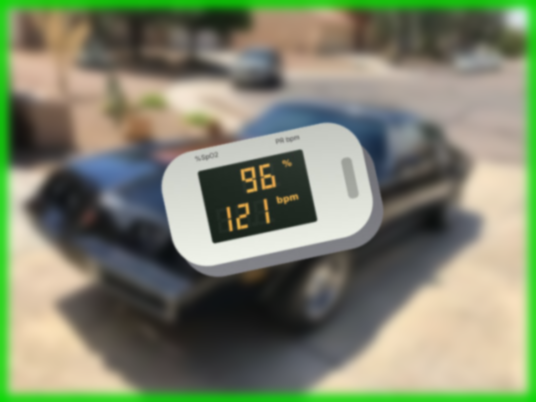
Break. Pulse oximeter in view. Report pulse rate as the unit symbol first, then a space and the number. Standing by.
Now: bpm 121
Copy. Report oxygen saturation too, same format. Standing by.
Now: % 96
